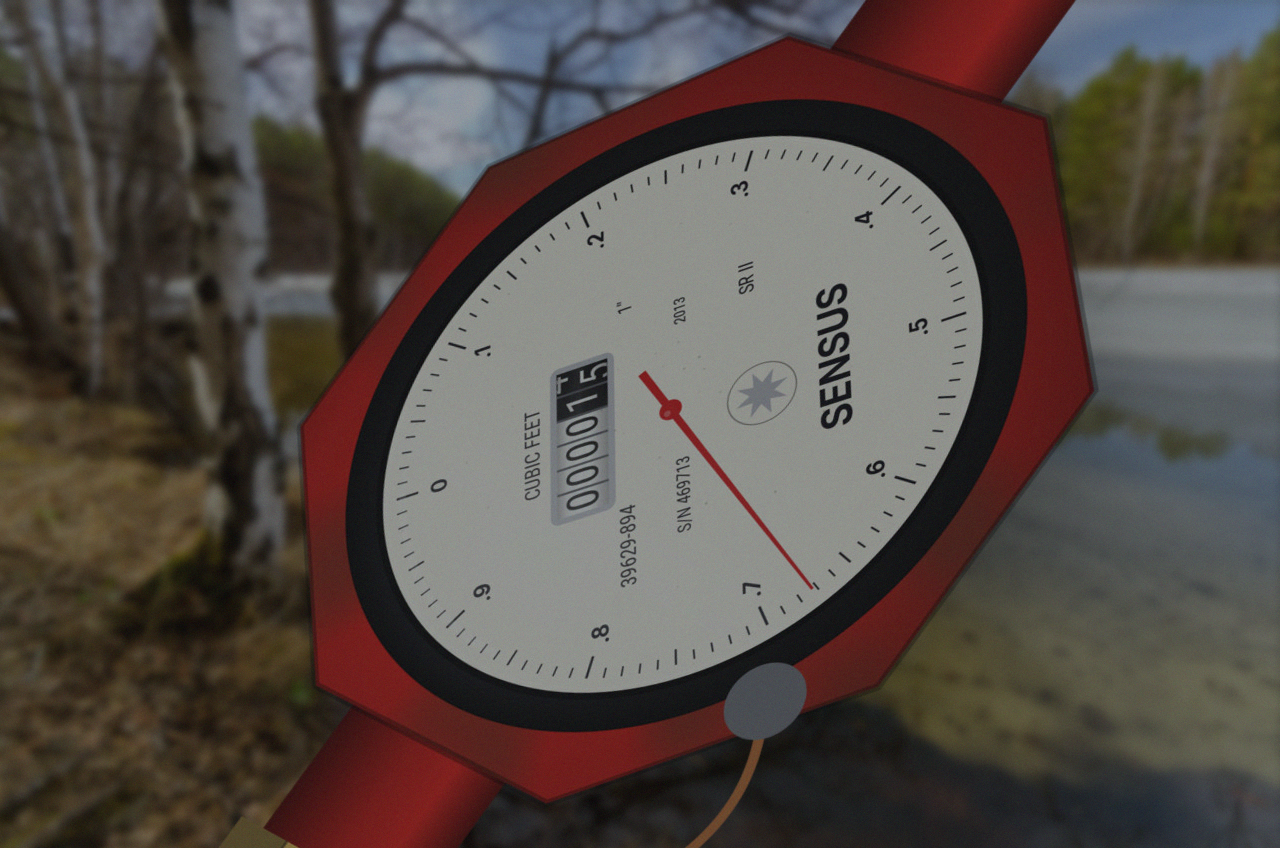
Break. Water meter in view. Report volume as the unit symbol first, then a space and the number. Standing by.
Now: ft³ 14.67
